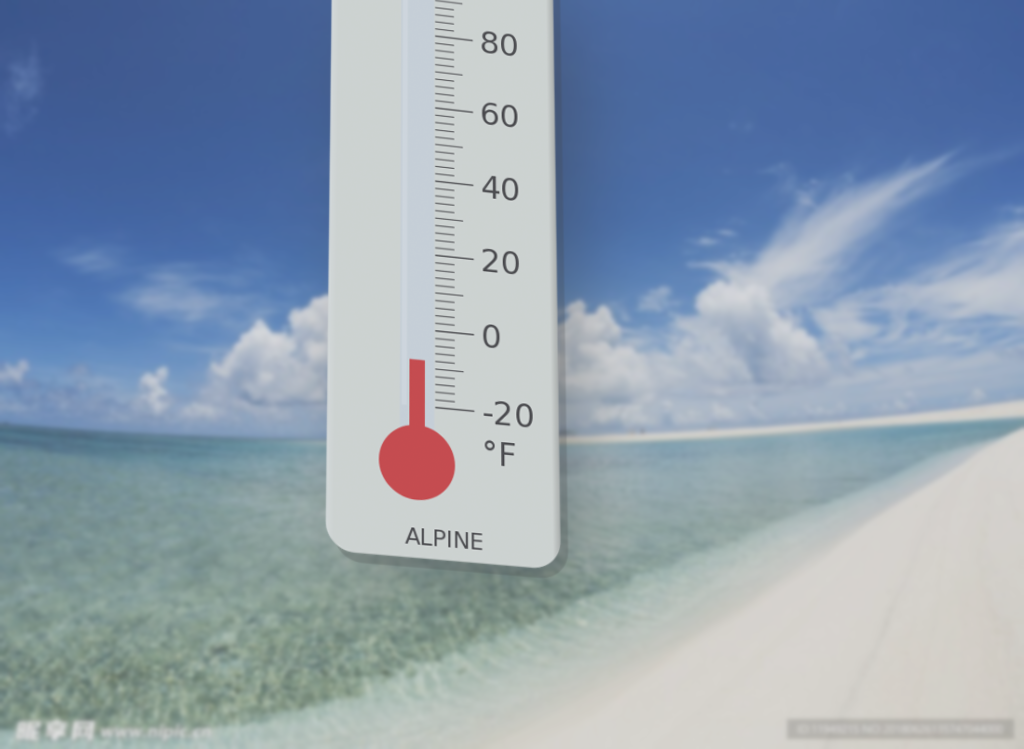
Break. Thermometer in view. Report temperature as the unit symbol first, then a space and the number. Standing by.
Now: °F -8
